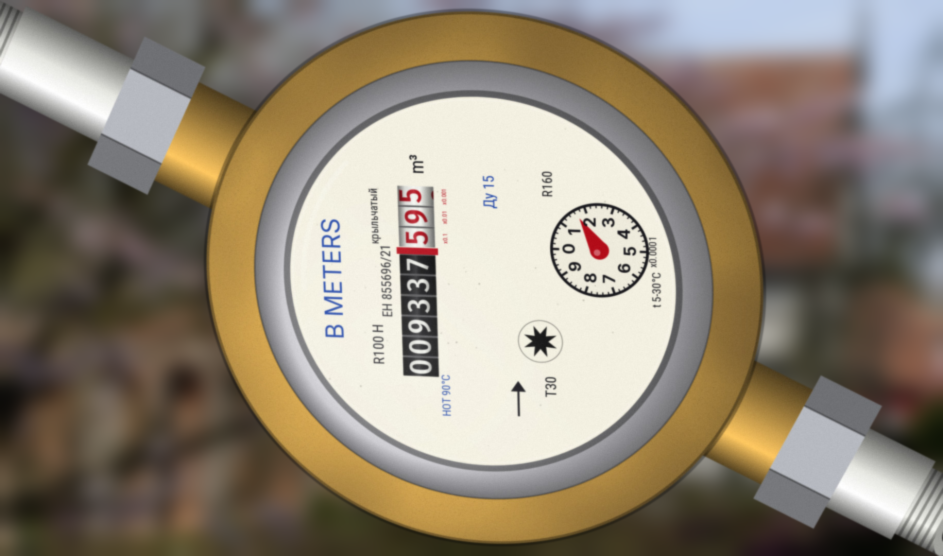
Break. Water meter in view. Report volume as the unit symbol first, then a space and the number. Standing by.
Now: m³ 9337.5951
